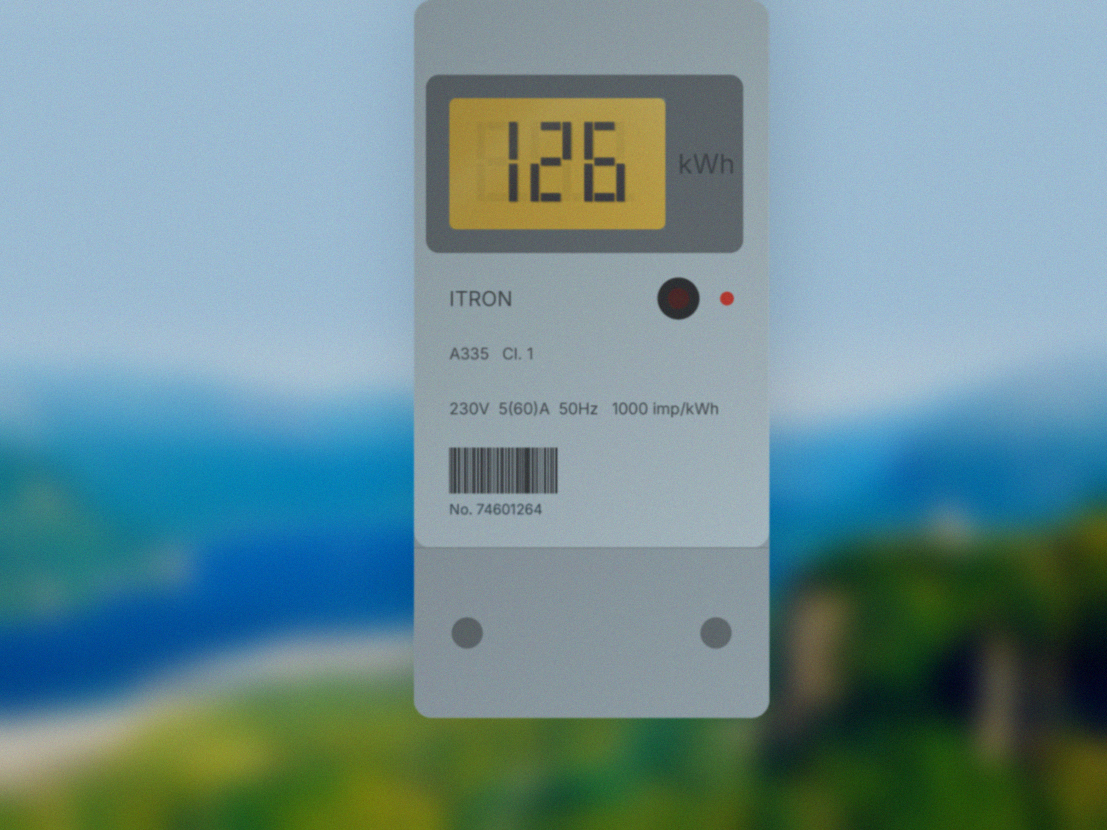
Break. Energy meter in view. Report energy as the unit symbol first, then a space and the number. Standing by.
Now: kWh 126
